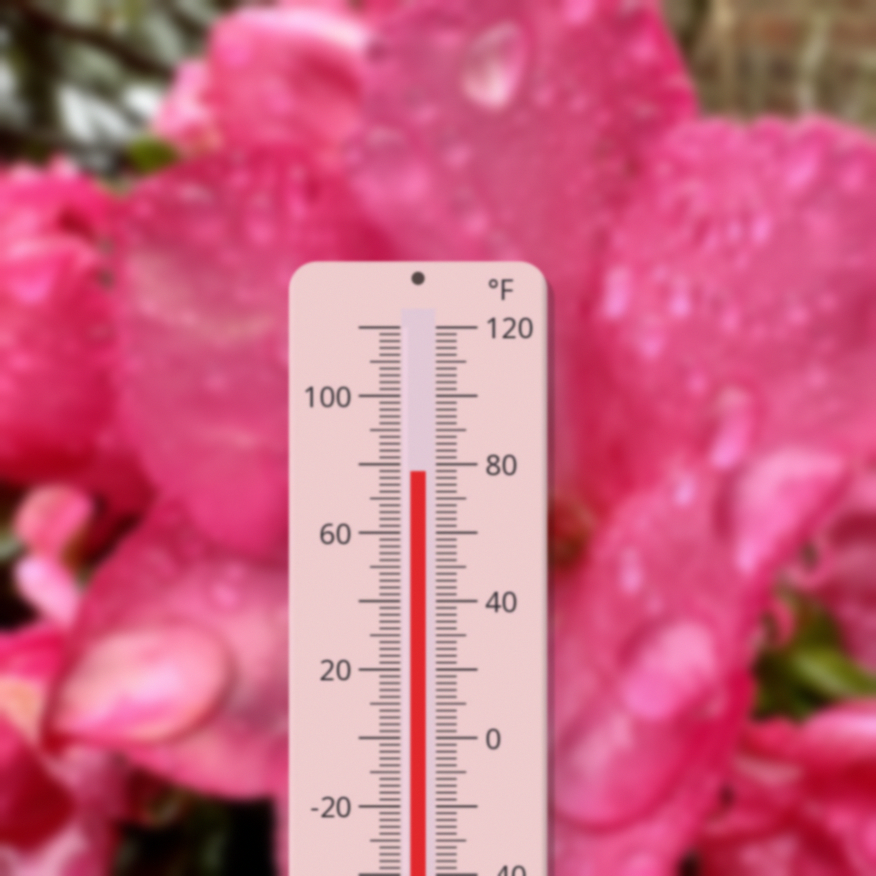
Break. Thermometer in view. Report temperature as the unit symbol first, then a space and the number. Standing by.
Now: °F 78
